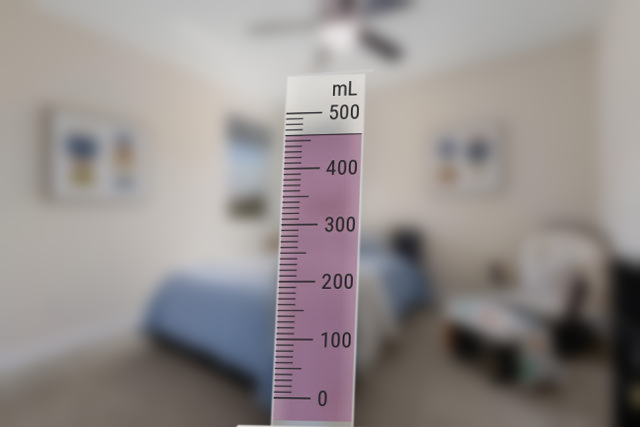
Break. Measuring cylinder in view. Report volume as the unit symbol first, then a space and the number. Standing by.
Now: mL 460
